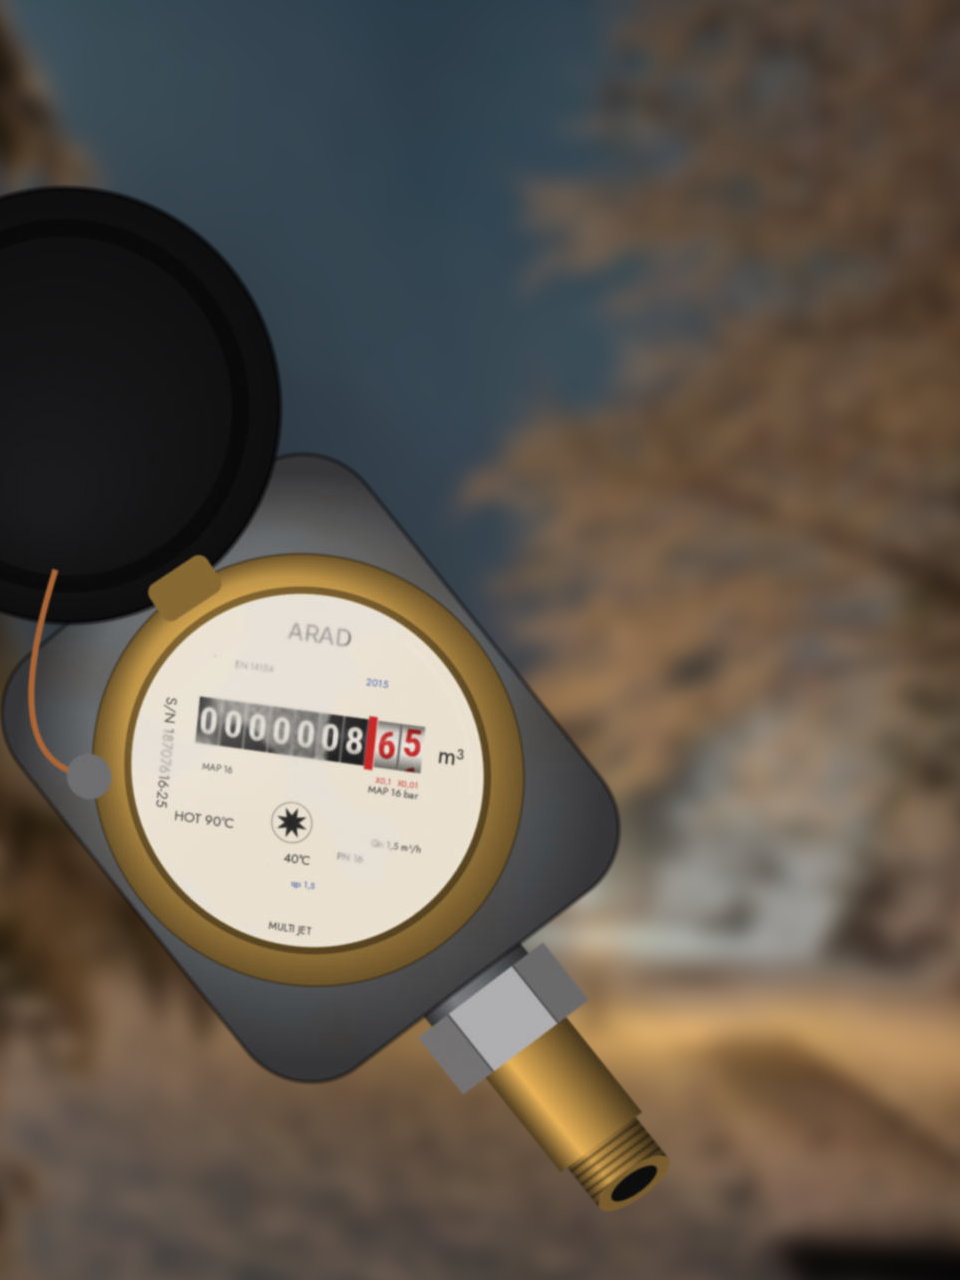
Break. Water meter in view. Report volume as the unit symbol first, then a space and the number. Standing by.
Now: m³ 8.65
